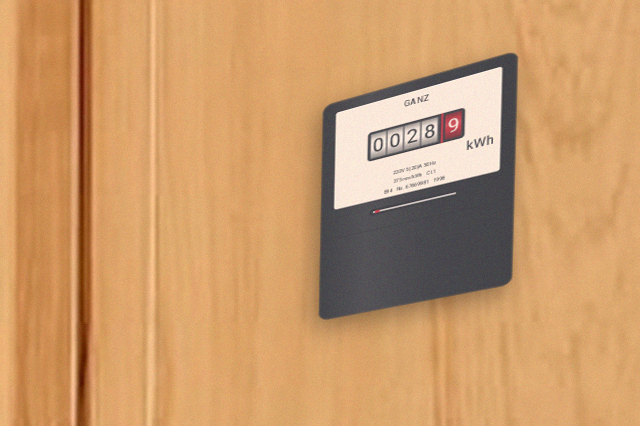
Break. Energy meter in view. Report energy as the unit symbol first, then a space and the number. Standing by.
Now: kWh 28.9
